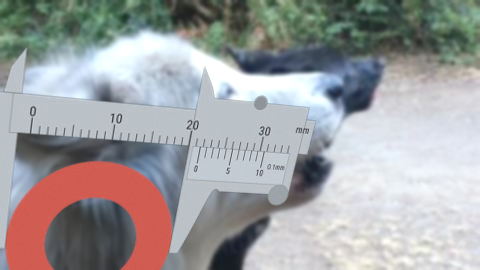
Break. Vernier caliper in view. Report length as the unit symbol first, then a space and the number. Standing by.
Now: mm 21.6
